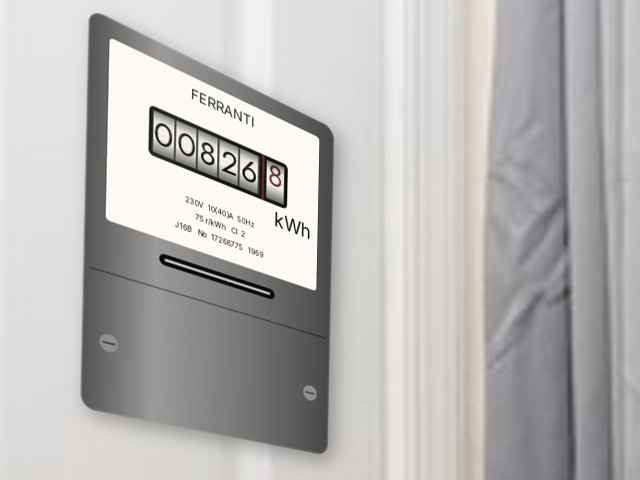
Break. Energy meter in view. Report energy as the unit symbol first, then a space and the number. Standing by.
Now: kWh 826.8
